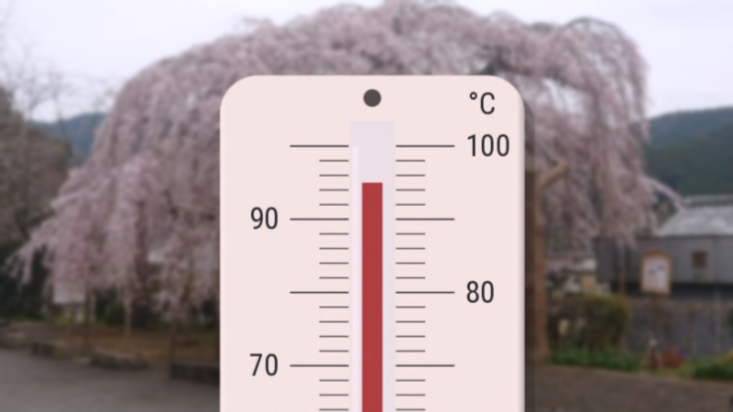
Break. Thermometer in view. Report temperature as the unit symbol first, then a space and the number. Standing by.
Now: °C 95
